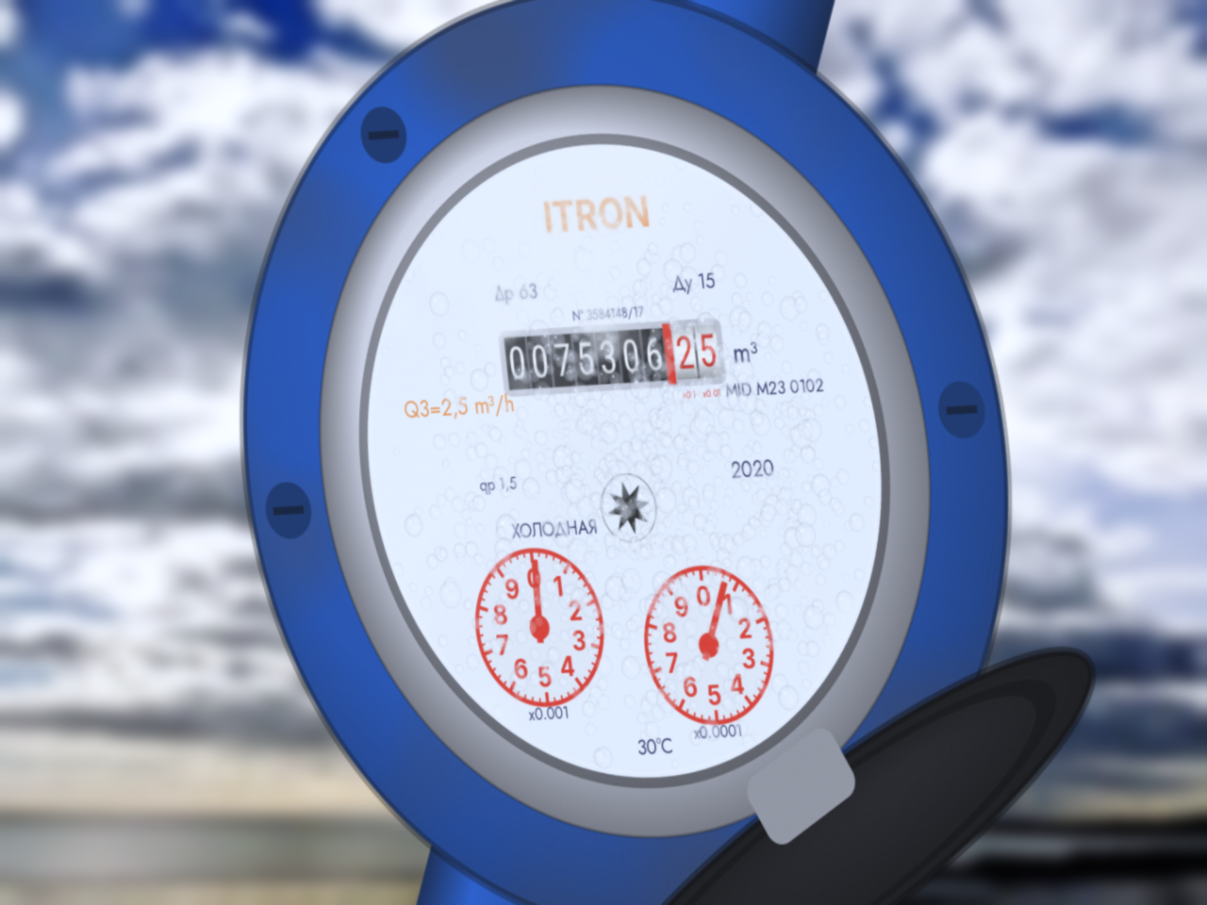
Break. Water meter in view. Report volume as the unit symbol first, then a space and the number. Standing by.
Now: m³ 75306.2500
